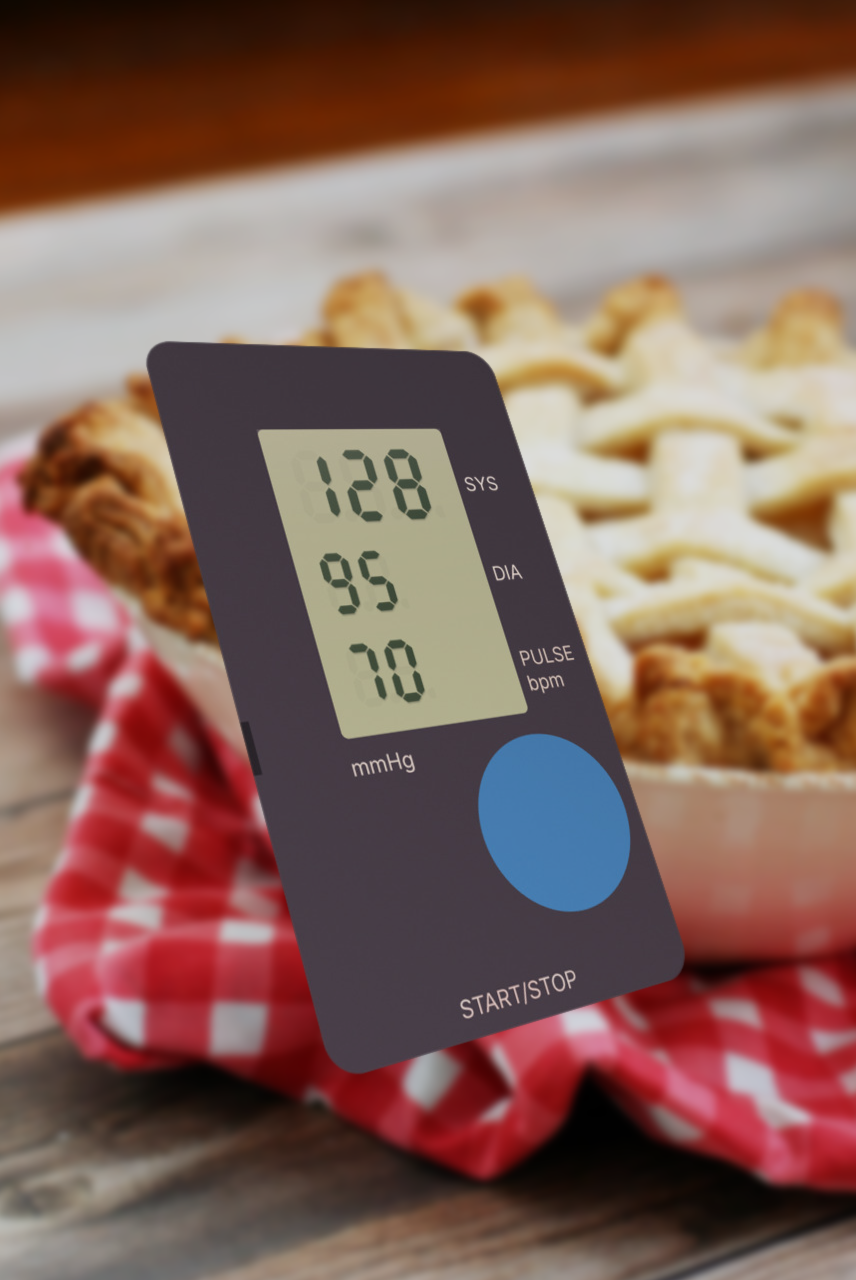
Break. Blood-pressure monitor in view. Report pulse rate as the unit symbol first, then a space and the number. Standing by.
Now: bpm 70
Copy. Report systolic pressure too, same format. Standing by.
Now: mmHg 128
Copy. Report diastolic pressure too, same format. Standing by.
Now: mmHg 95
